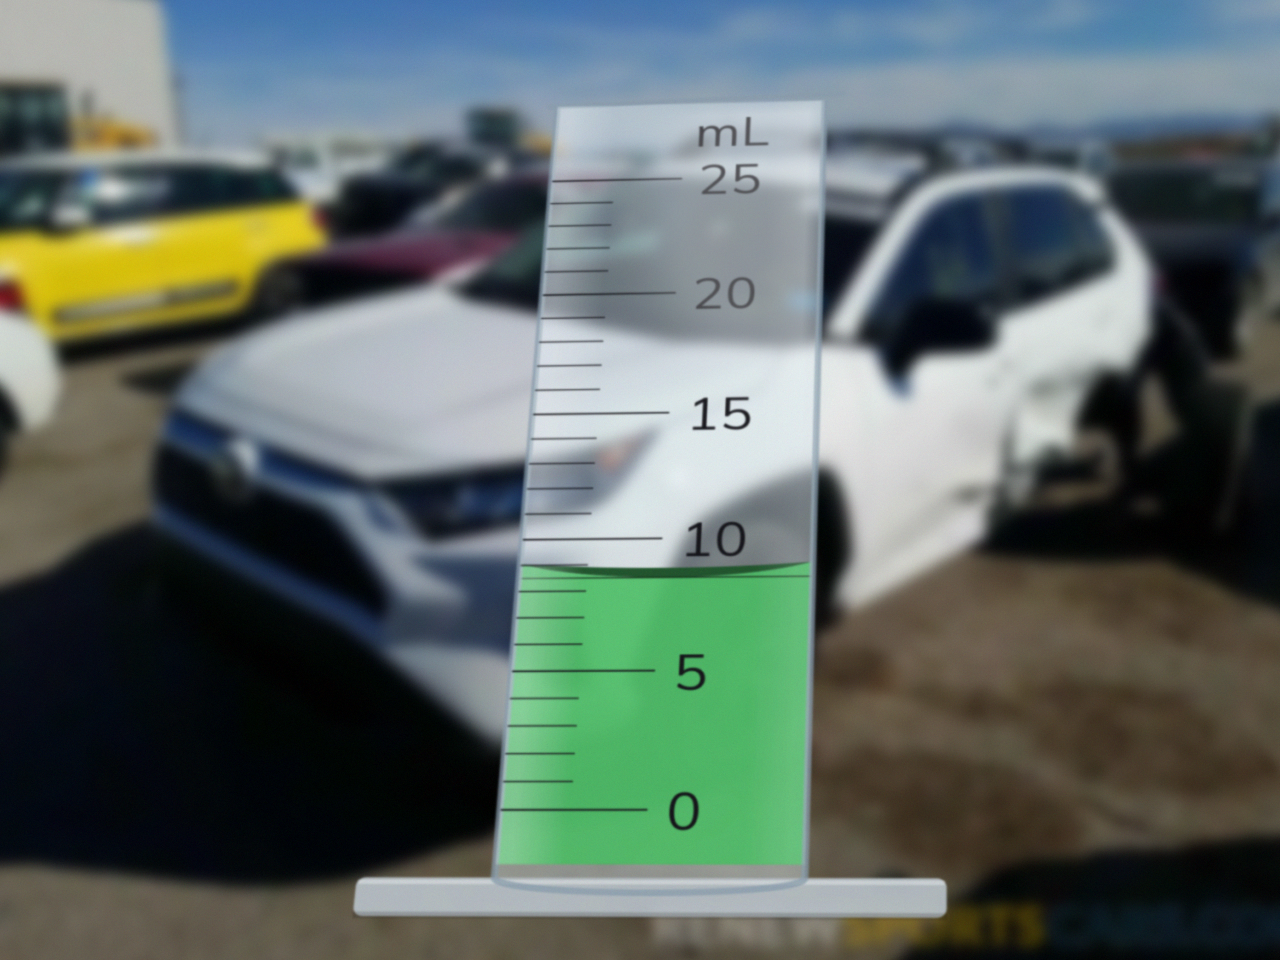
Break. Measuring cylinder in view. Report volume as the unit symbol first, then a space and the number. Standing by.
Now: mL 8.5
